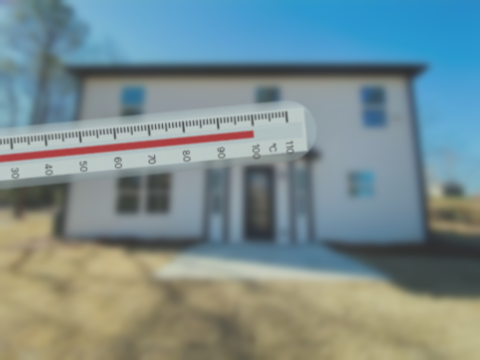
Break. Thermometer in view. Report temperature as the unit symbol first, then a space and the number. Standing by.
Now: °C 100
